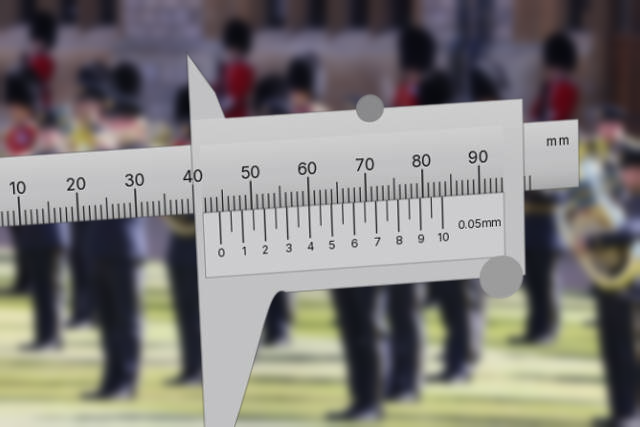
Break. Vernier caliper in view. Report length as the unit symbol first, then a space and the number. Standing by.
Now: mm 44.4
